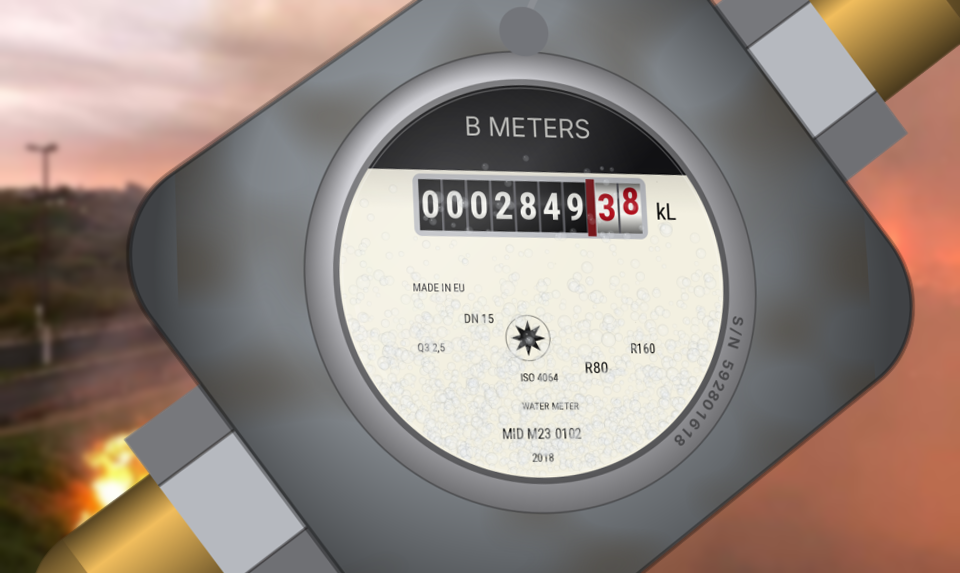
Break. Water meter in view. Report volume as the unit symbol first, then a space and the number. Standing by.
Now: kL 2849.38
